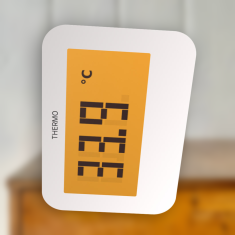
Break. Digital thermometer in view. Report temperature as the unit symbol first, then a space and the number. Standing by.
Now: °C 33.9
